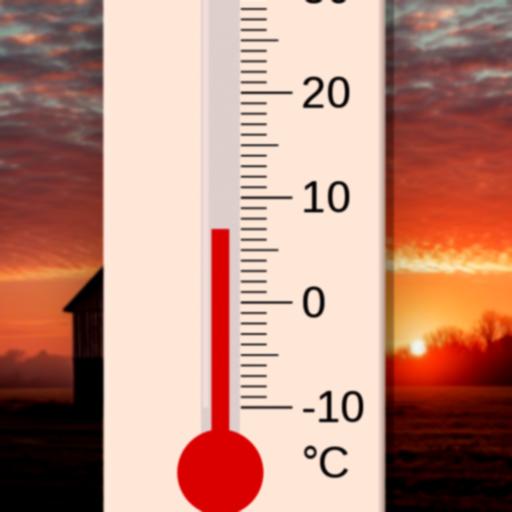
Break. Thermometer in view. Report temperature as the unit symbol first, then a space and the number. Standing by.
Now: °C 7
